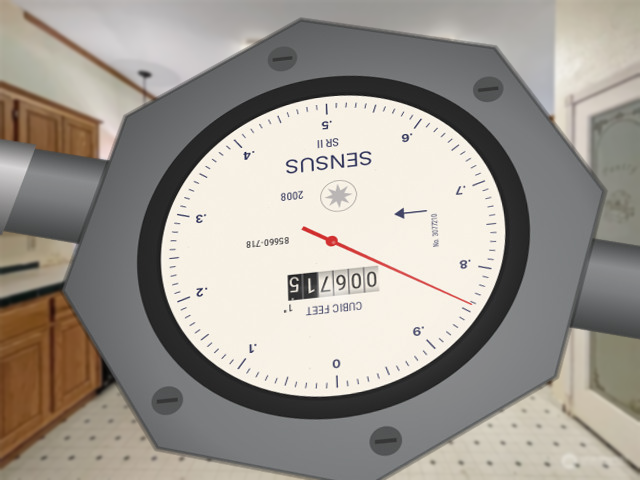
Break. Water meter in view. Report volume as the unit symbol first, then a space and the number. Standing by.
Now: ft³ 6714.84
